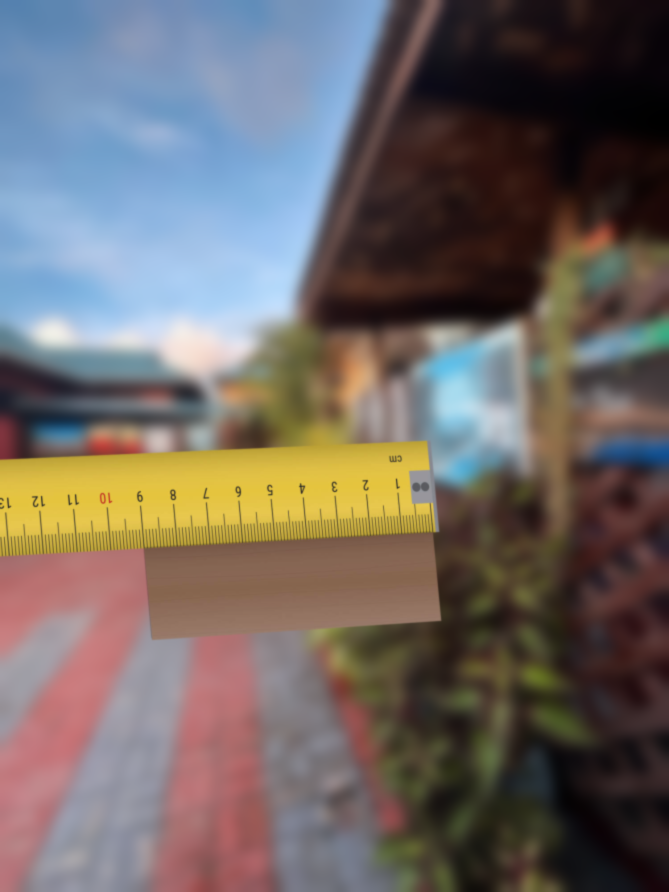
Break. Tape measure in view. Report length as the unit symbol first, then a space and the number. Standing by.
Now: cm 9
